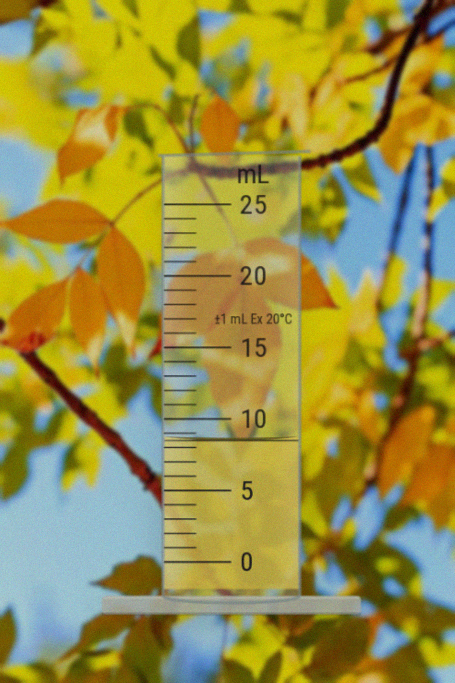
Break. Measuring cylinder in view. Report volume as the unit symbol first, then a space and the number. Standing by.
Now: mL 8.5
